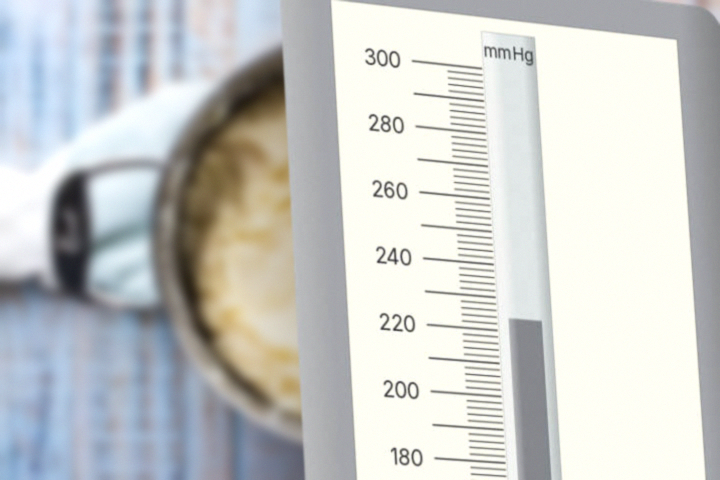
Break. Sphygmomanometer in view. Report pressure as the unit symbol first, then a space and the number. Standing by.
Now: mmHg 224
